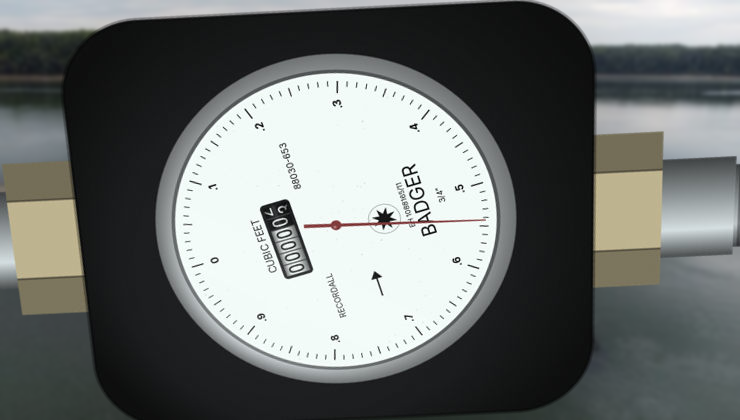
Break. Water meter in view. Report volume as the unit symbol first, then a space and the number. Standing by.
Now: ft³ 2.54
